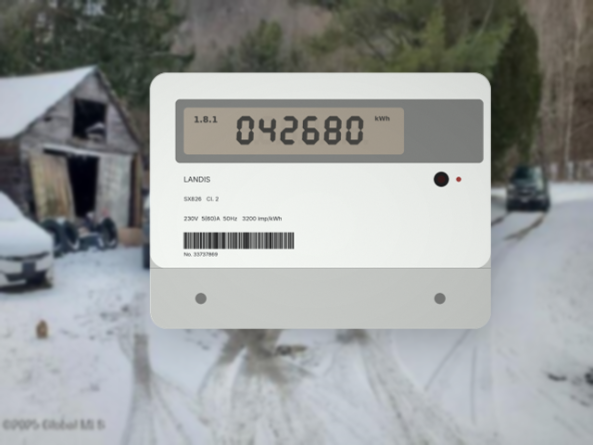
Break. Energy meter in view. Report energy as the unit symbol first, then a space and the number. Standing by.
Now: kWh 42680
